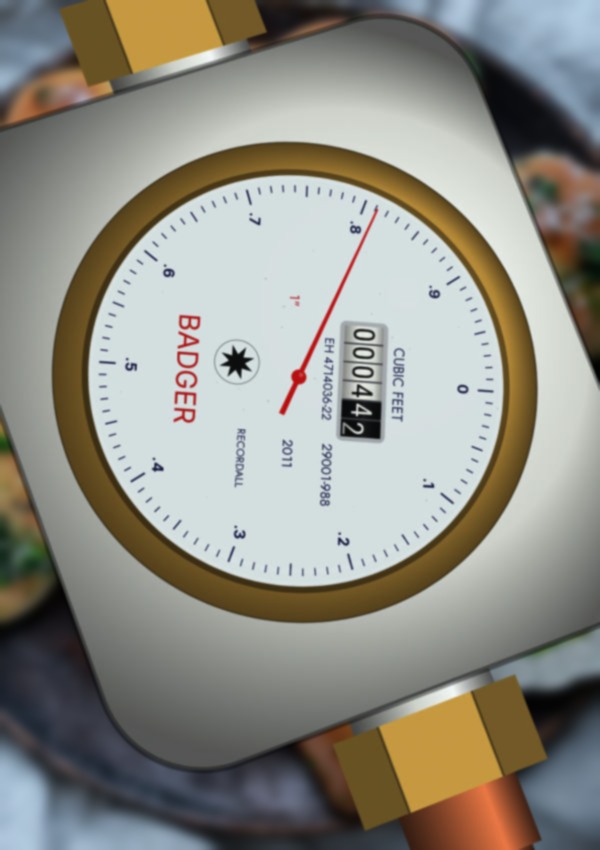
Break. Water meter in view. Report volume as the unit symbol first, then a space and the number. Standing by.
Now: ft³ 441.81
